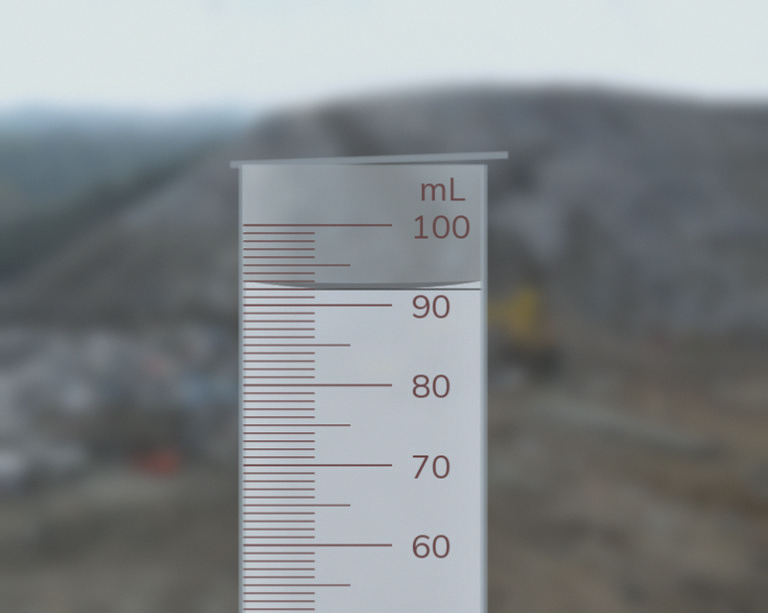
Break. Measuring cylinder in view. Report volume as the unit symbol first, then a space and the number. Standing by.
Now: mL 92
